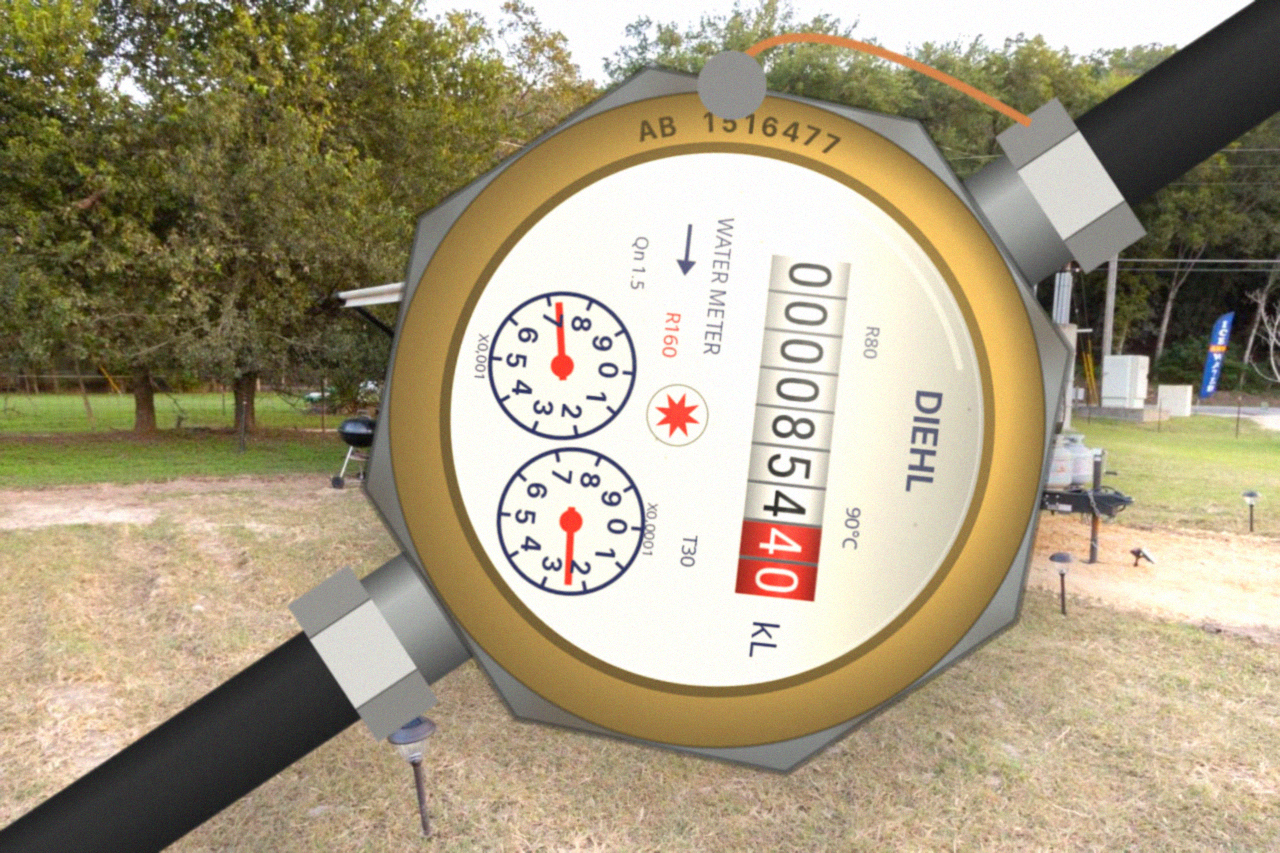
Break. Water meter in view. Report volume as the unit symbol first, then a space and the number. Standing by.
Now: kL 854.4072
